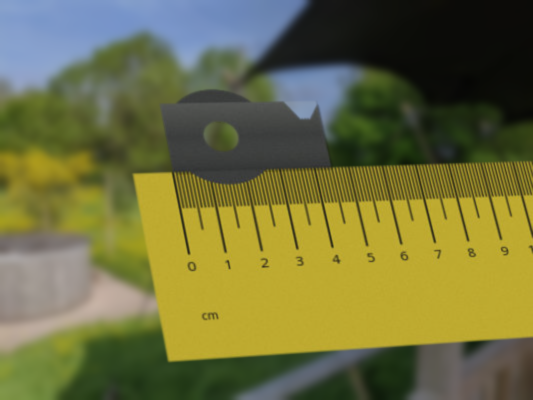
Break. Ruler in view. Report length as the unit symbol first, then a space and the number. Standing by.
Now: cm 4.5
